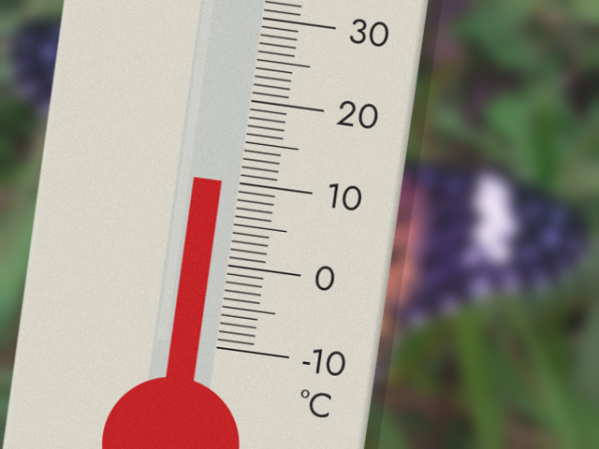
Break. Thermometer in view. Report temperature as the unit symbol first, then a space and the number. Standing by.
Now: °C 10
